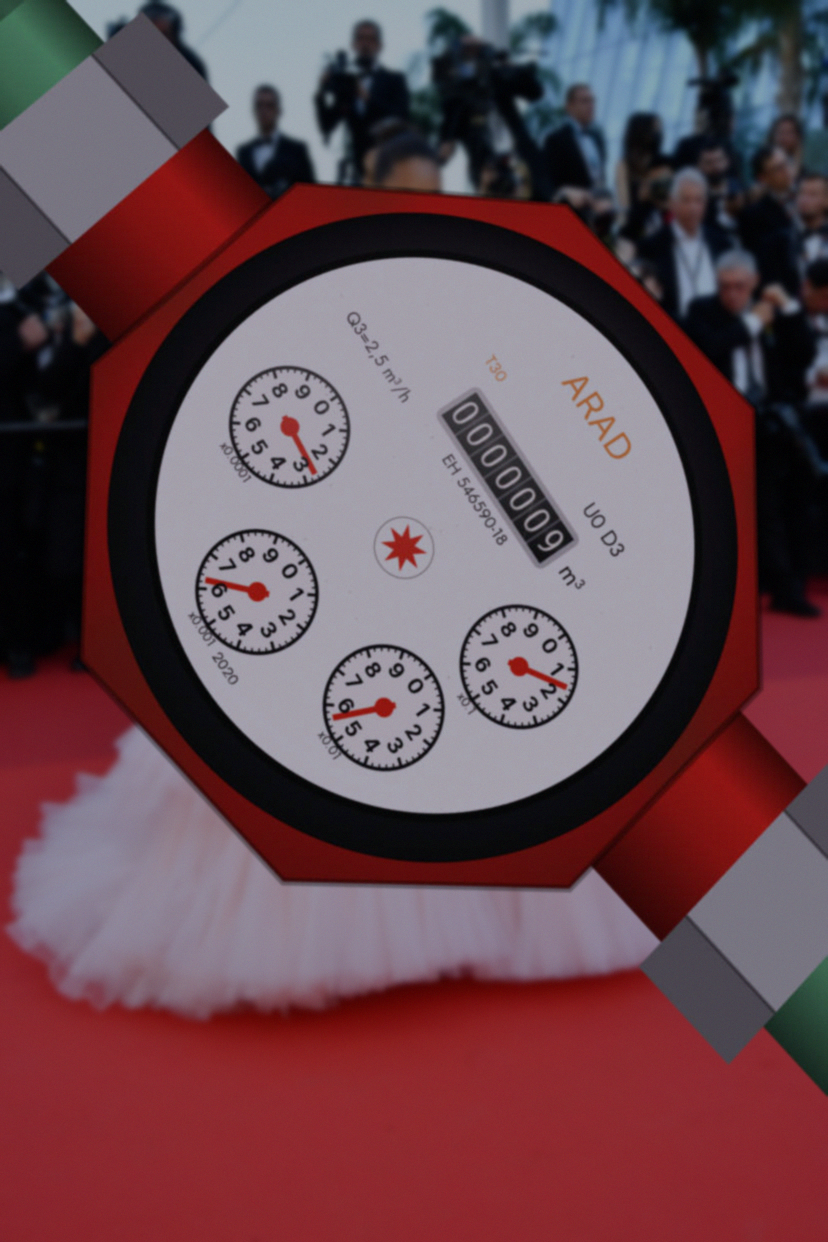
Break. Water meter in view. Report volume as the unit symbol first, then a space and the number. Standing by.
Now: m³ 9.1562
